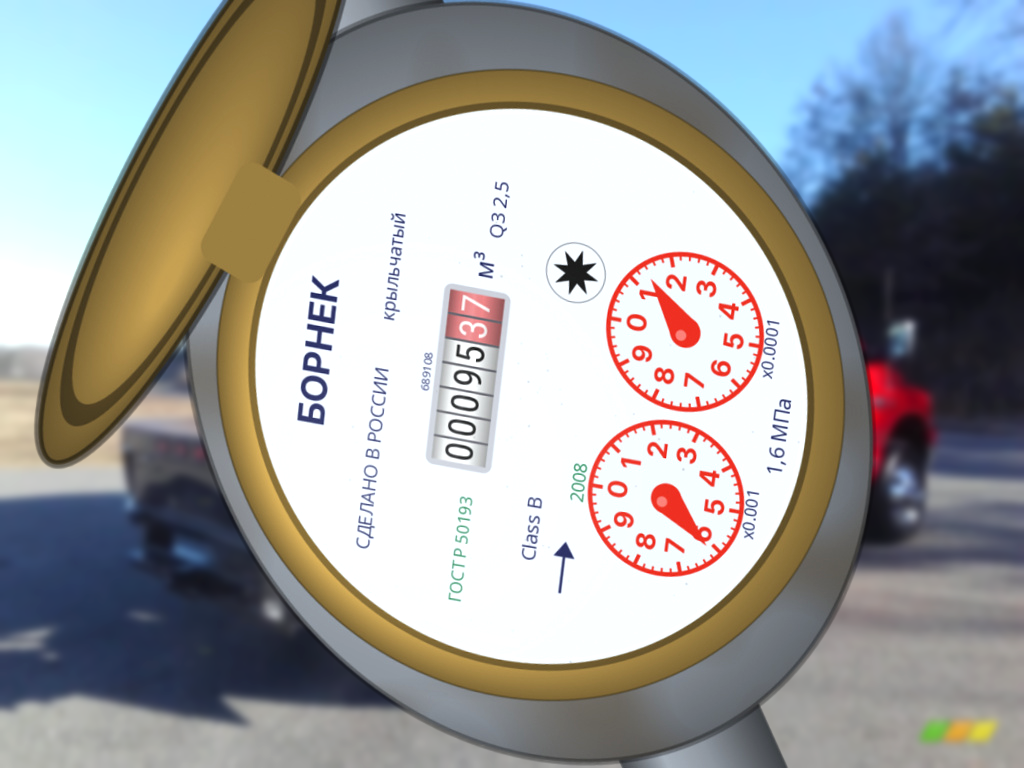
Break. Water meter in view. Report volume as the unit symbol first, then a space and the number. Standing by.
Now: m³ 95.3761
